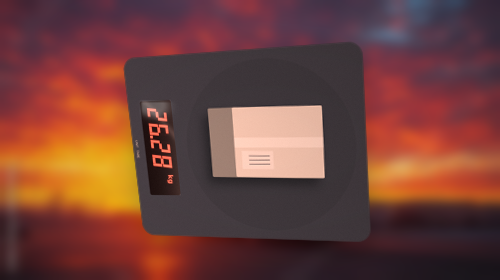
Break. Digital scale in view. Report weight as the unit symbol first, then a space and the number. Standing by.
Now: kg 26.28
